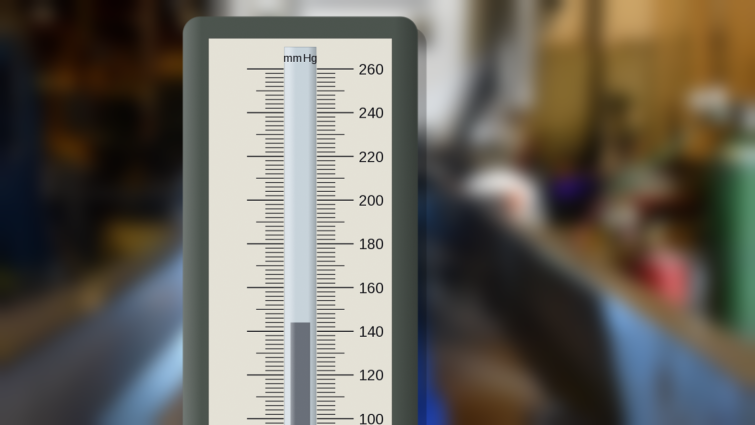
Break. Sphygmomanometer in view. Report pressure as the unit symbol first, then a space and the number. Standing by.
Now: mmHg 144
